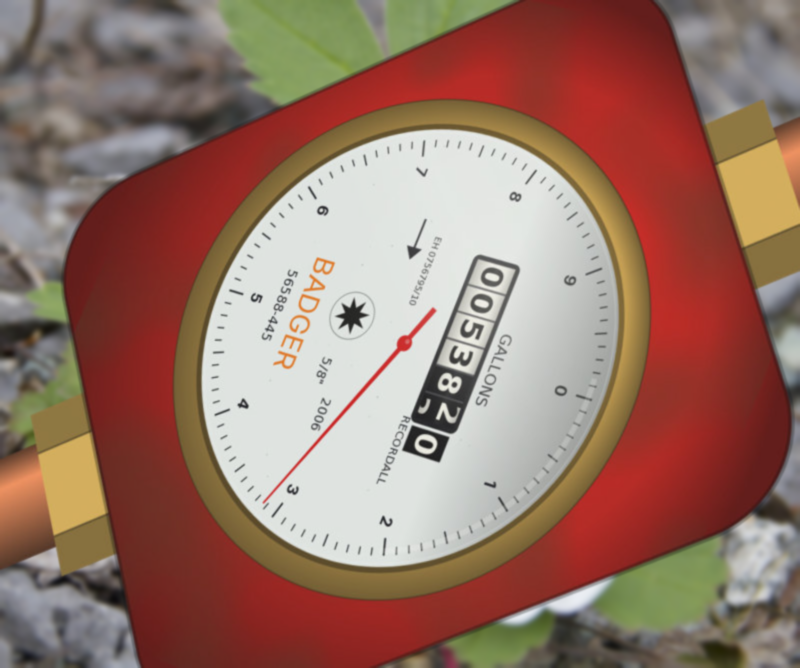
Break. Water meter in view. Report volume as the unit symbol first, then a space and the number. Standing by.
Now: gal 53823.1
